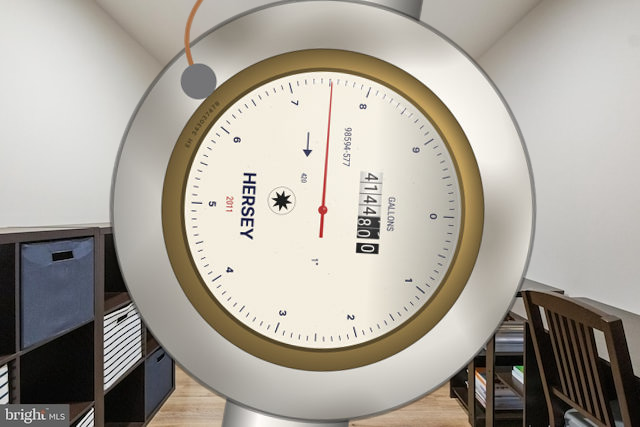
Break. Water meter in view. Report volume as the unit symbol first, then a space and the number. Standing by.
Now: gal 4144797.5
